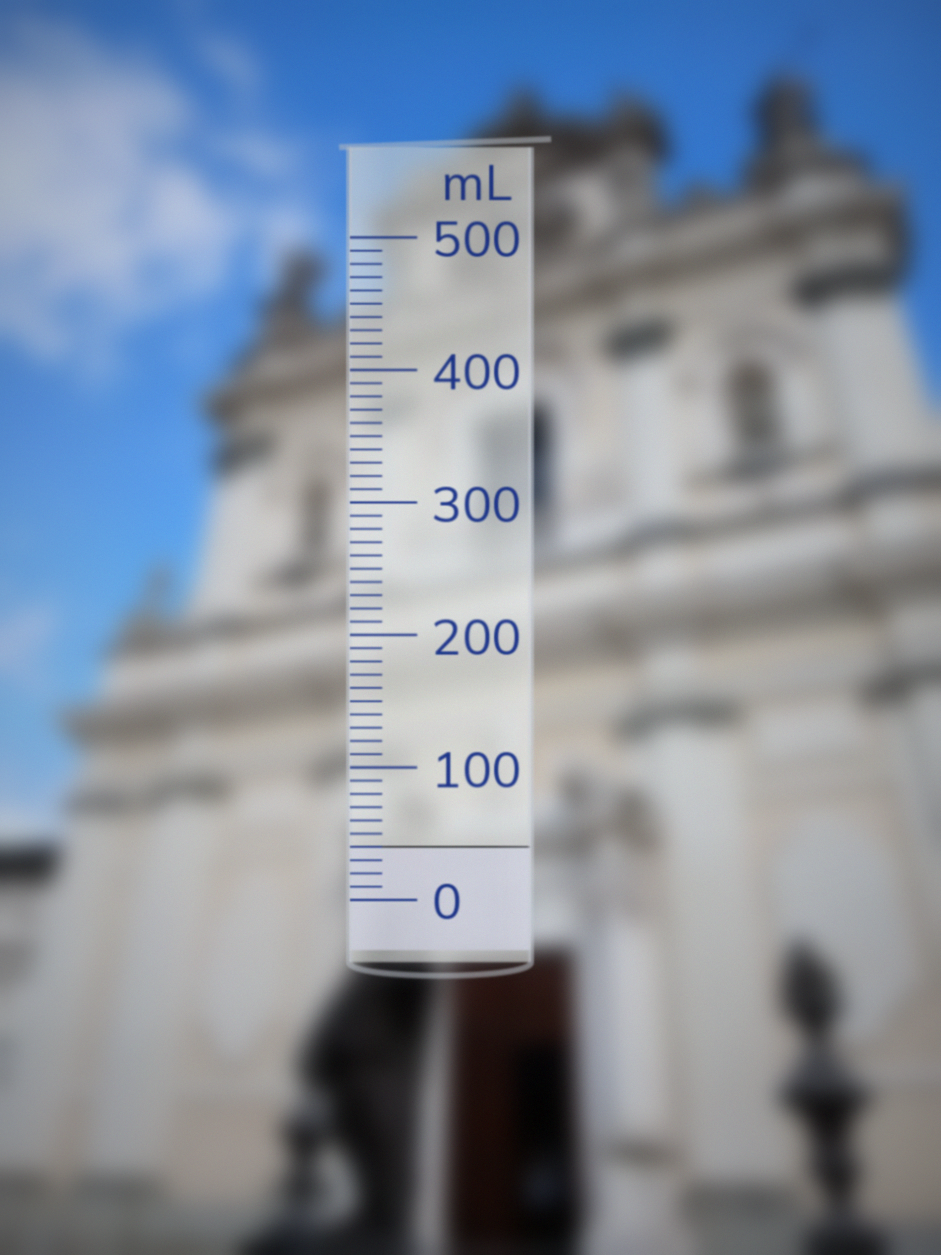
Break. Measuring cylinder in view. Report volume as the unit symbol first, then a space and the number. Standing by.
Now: mL 40
